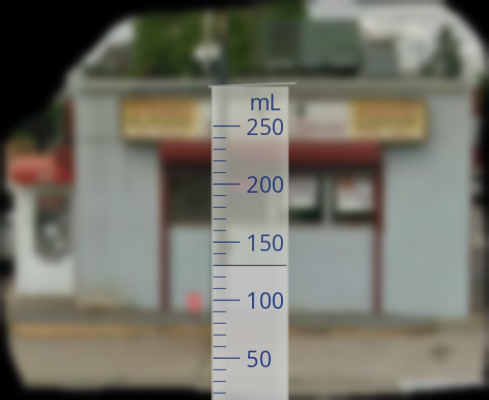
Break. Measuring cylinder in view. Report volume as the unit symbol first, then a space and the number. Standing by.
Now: mL 130
